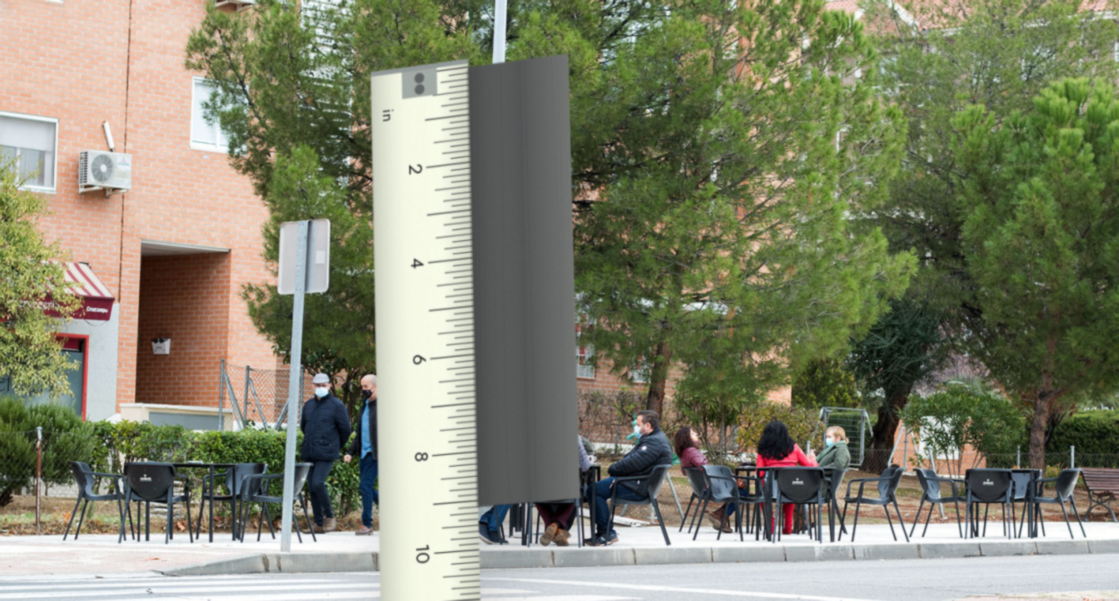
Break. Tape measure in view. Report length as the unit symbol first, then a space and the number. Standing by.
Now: in 9.125
